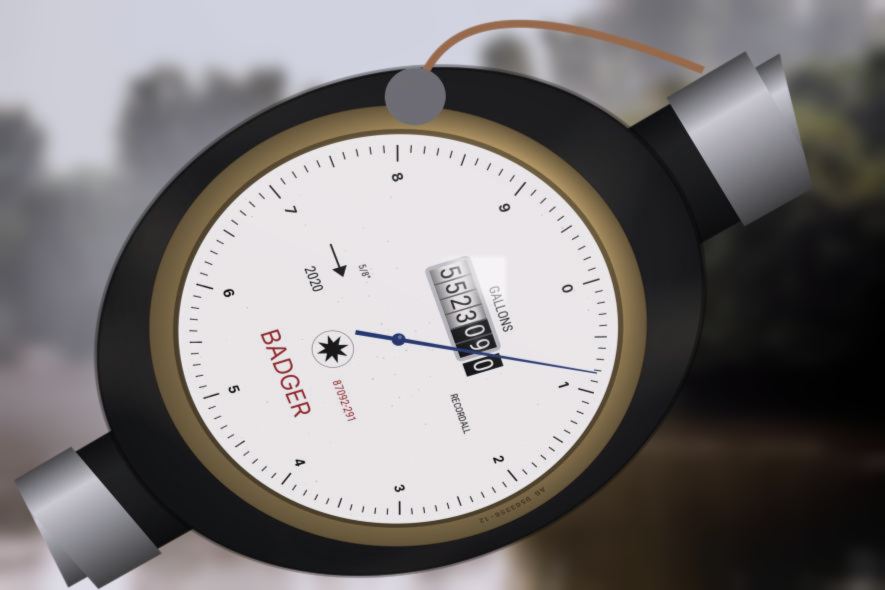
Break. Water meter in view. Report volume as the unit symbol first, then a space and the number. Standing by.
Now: gal 5523090.8
